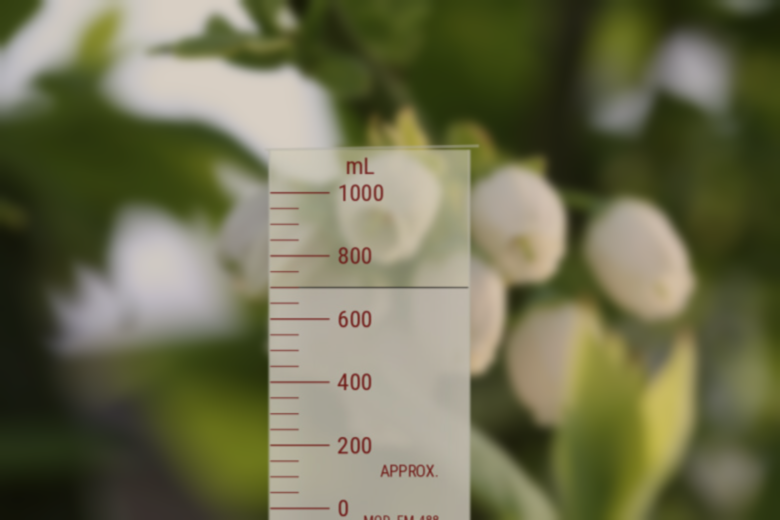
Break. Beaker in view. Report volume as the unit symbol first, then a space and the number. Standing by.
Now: mL 700
